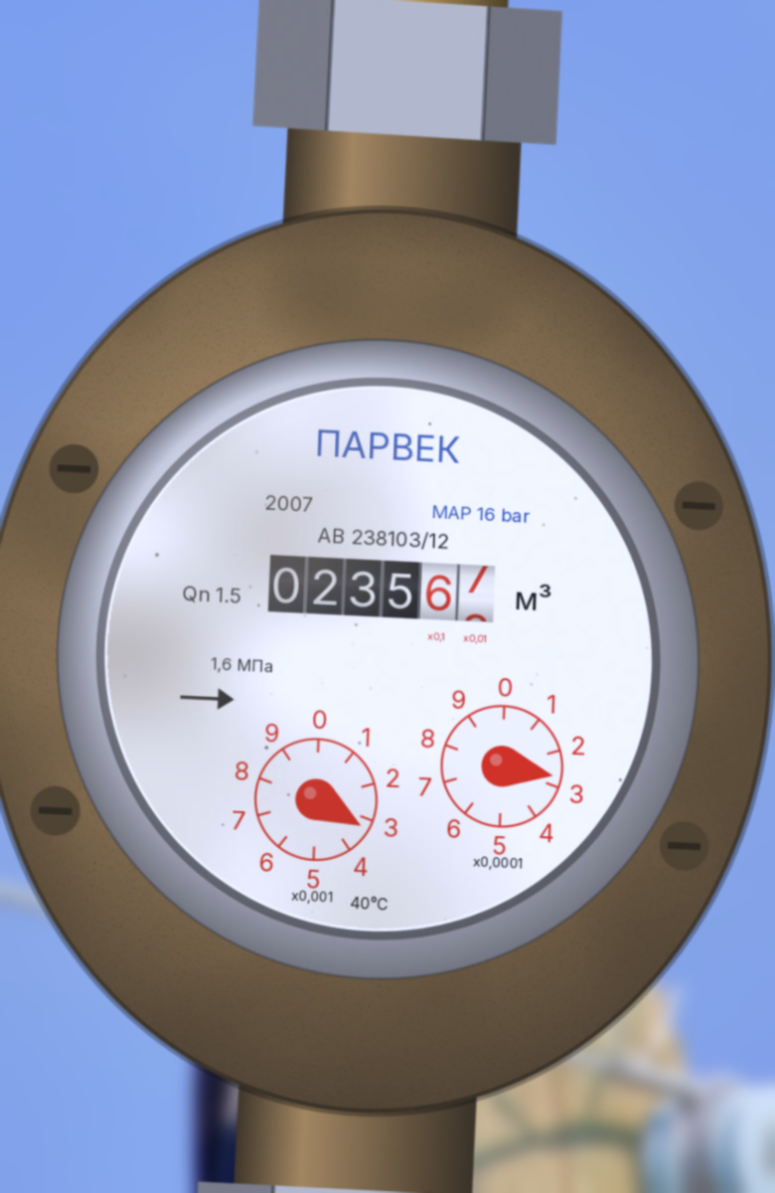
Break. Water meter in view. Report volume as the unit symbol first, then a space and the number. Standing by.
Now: m³ 235.6732
